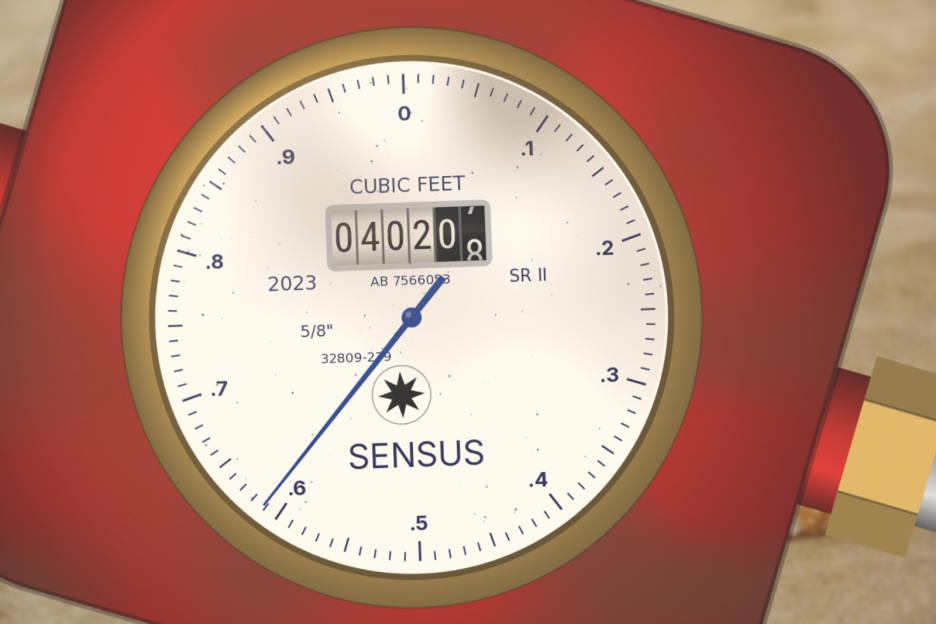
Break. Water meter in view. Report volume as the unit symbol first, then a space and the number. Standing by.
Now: ft³ 40207.61
